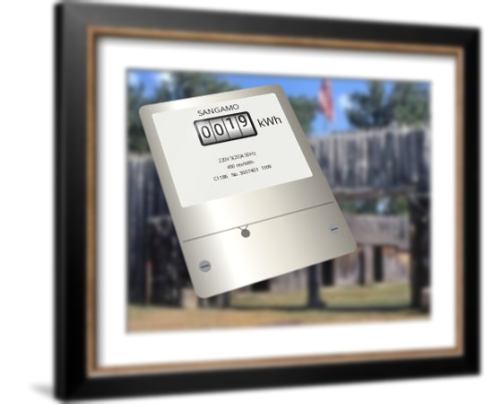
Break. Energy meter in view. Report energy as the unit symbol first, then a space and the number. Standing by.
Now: kWh 19
